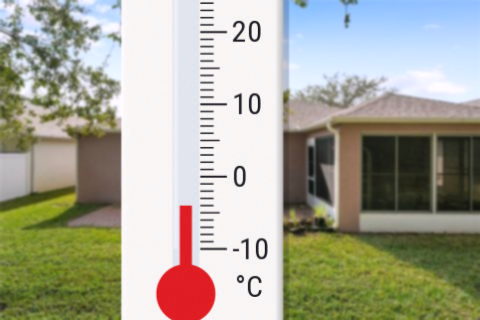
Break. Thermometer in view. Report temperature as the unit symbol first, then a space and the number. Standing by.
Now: °C -4
